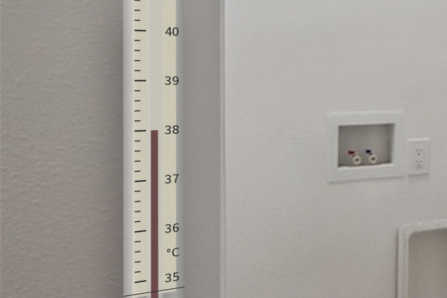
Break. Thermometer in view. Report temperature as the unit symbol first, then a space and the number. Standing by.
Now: °C 38
